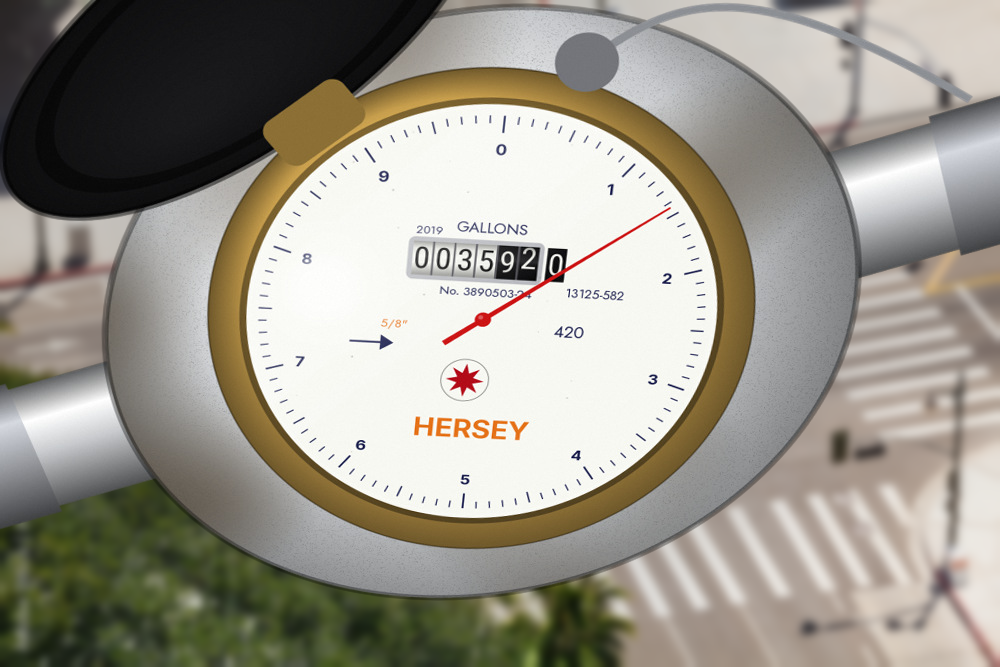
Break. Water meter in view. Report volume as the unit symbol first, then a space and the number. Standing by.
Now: gal 35921.4
